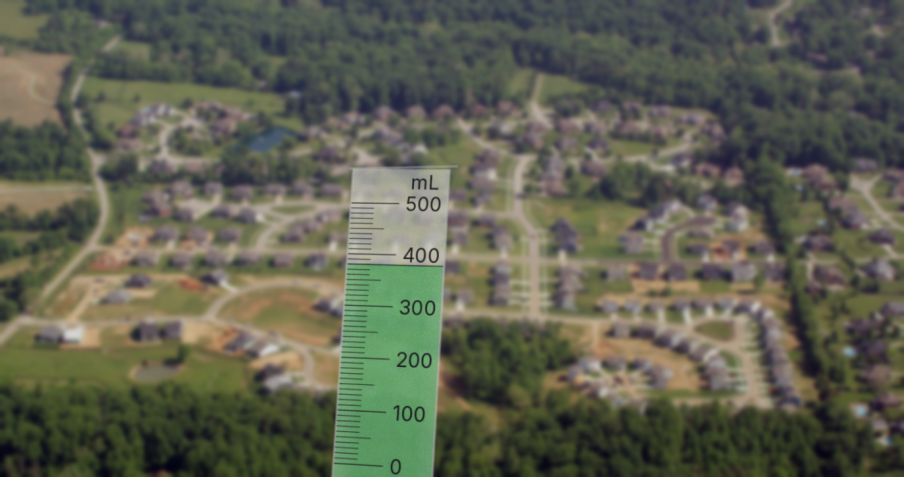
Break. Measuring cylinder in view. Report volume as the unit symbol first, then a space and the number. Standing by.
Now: mL 380
